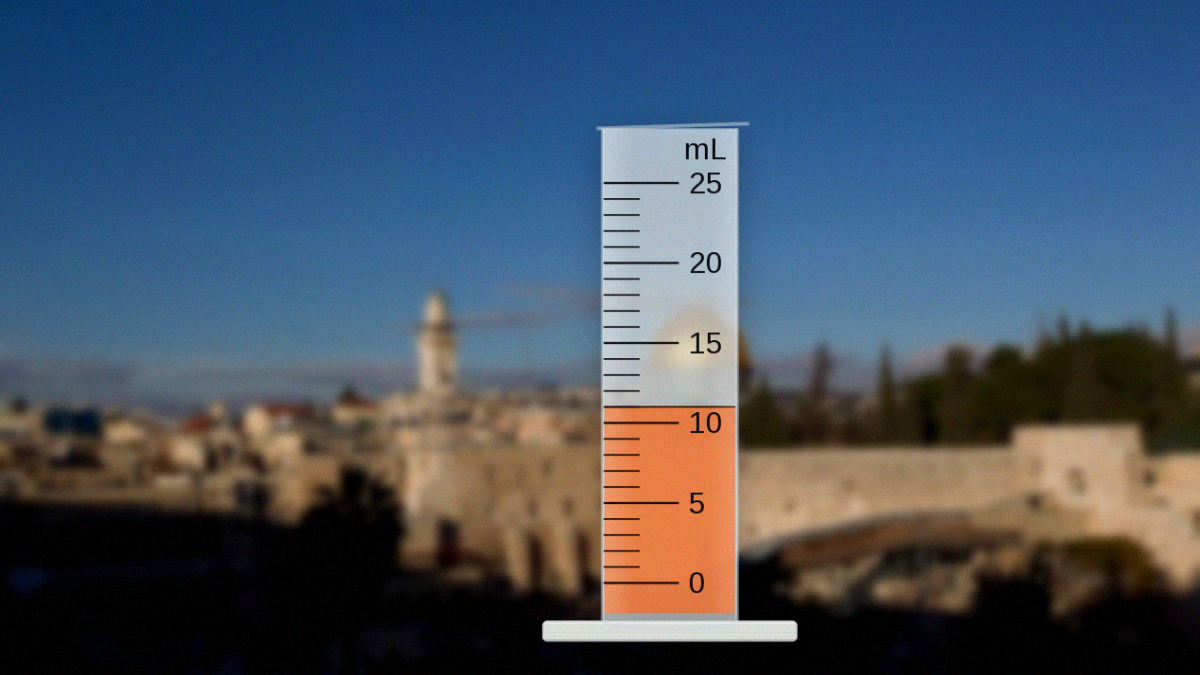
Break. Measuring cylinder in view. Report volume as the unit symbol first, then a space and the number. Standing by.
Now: mL 11
